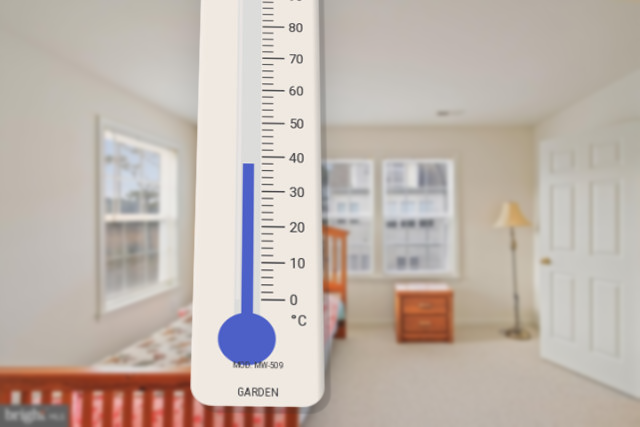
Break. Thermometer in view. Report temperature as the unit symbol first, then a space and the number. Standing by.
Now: °C 38
